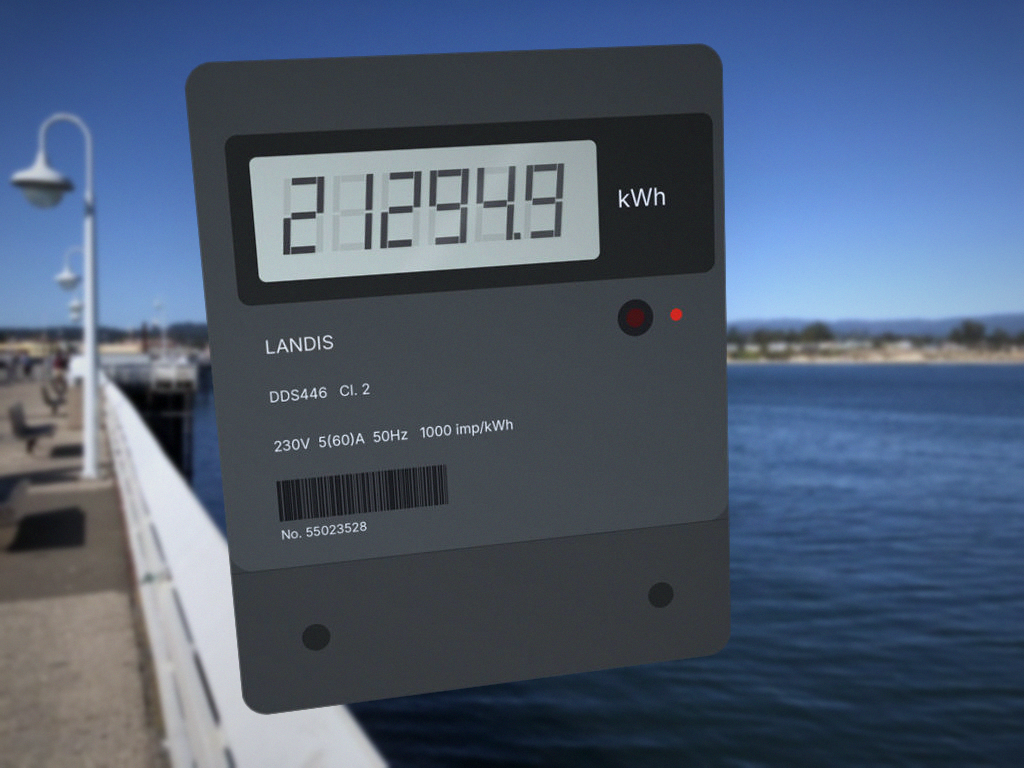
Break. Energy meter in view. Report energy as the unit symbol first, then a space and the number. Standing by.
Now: kWh 21294.9
